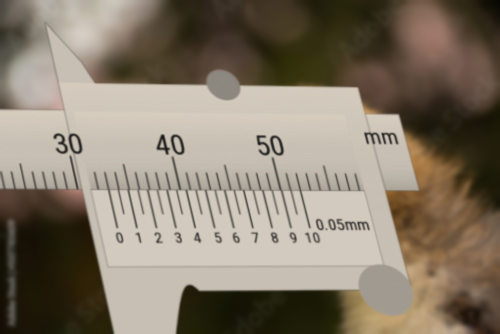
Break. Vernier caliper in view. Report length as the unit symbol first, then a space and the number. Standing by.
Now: mm 33.0
